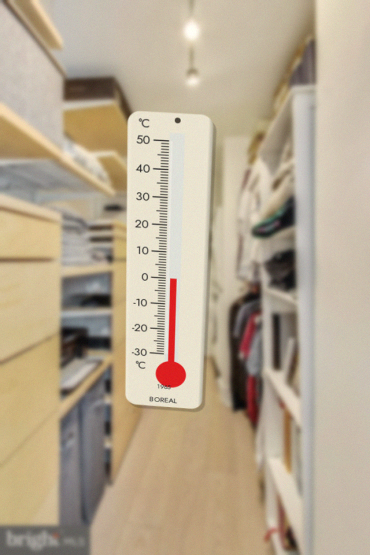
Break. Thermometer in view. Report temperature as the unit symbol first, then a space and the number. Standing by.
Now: °C 0
